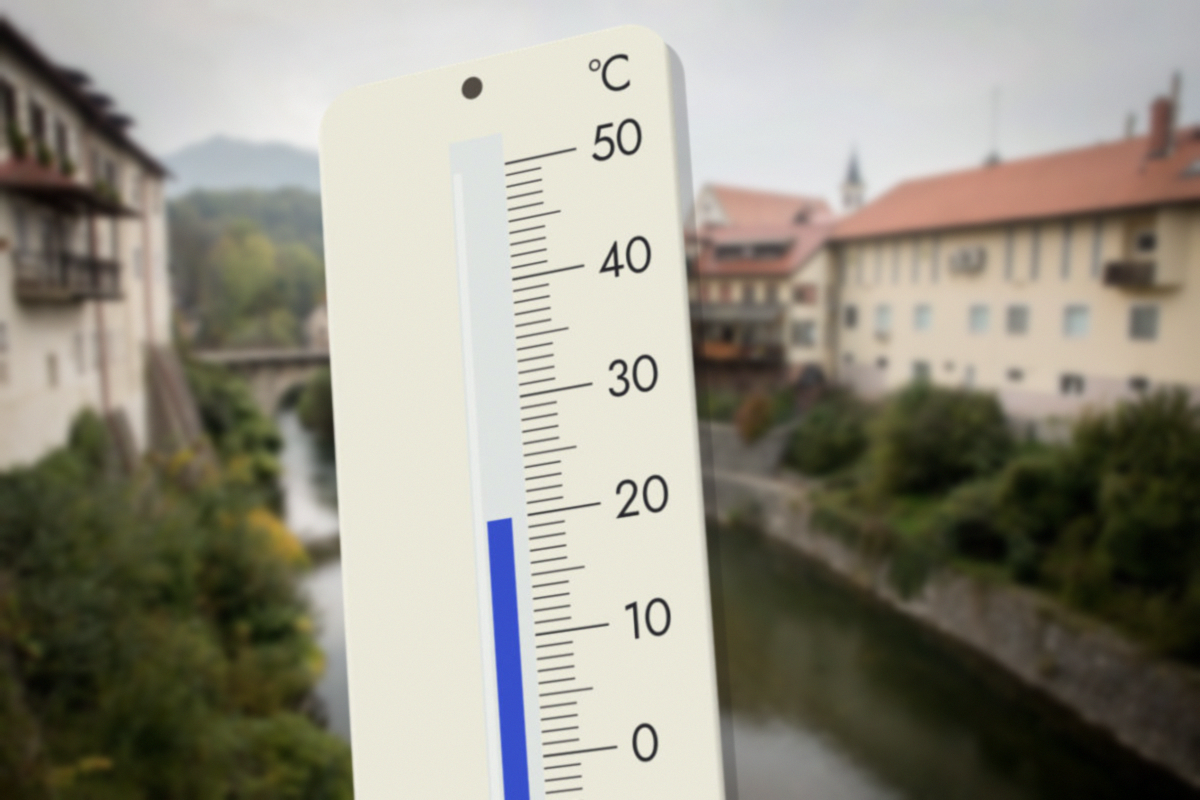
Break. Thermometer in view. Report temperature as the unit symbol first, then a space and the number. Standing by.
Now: °C 20
